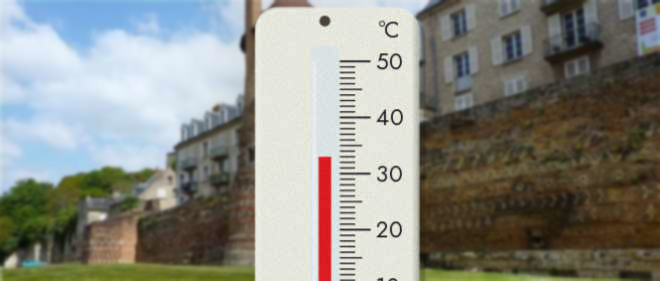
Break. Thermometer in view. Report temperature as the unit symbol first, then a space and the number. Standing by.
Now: °C 33
